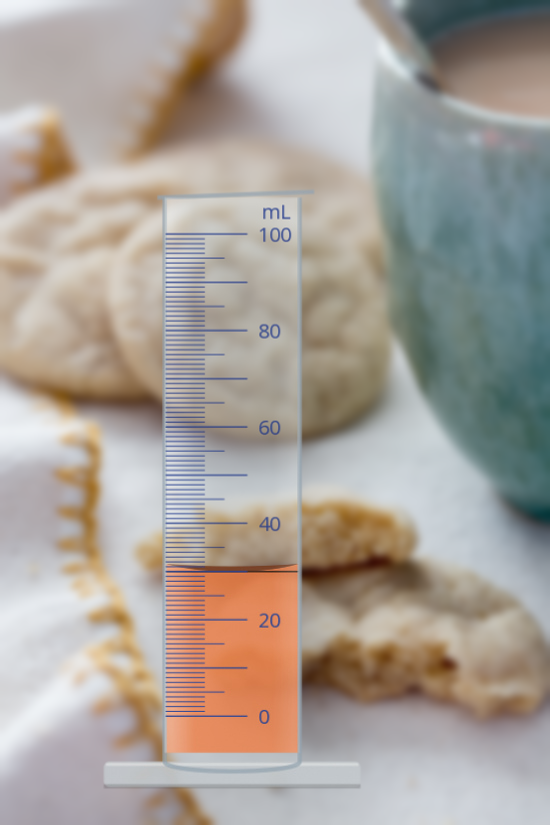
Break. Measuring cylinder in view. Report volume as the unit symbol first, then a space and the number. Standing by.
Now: mL 30
